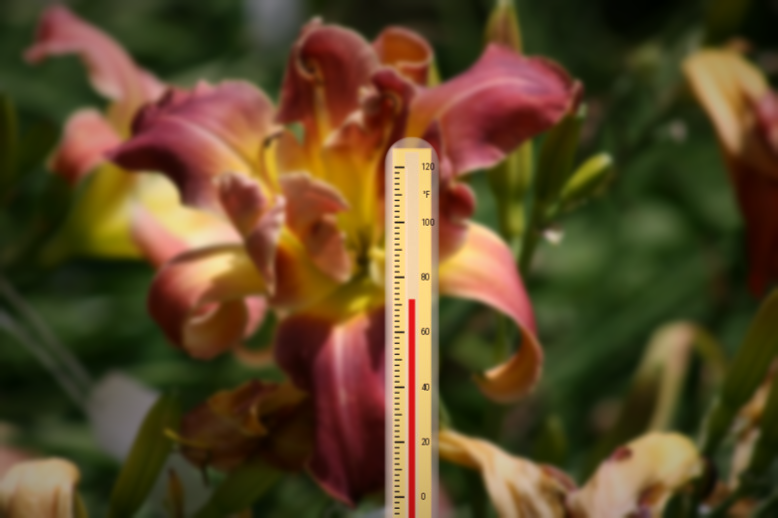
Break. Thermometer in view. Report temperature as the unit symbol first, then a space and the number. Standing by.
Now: °F 72
